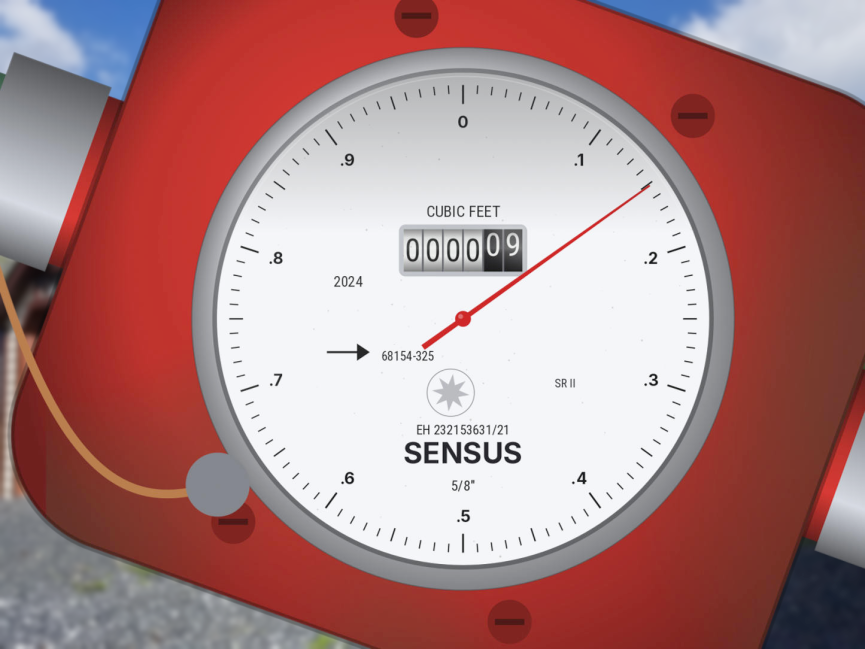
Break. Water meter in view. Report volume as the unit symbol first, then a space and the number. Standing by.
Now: ft³ 9.15
